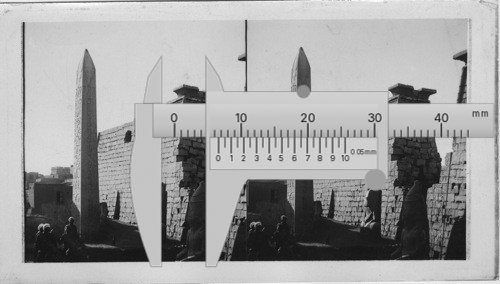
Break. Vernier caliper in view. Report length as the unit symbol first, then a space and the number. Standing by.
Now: mm 6.6
